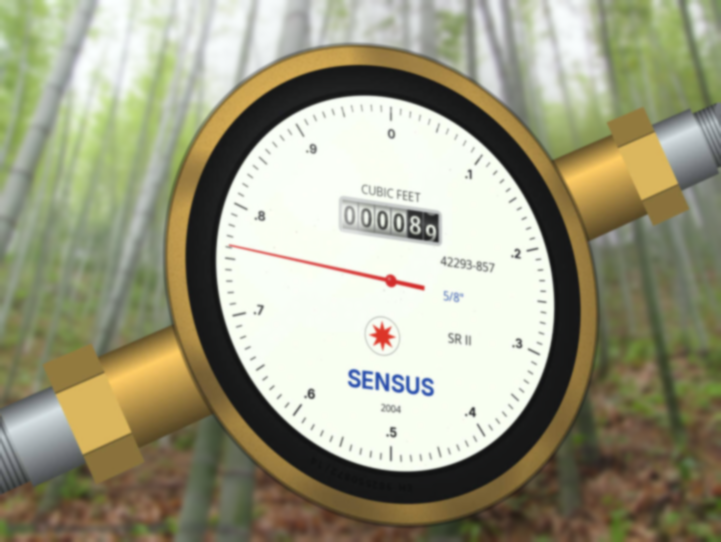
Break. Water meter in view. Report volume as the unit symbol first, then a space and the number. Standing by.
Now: ft³ 88.76
